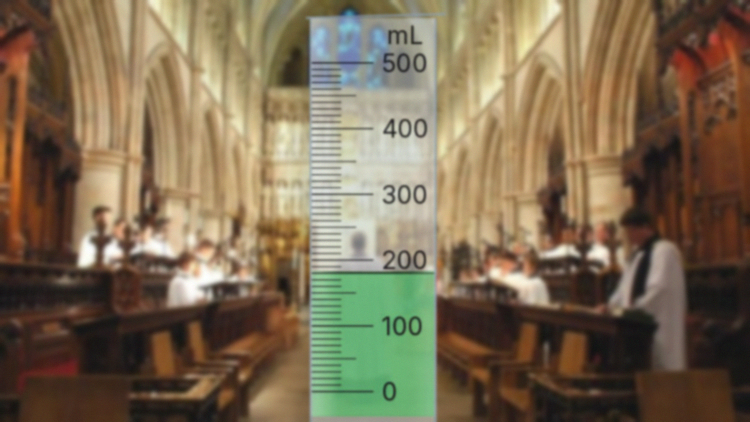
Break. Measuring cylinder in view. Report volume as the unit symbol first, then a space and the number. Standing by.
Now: mL 180
